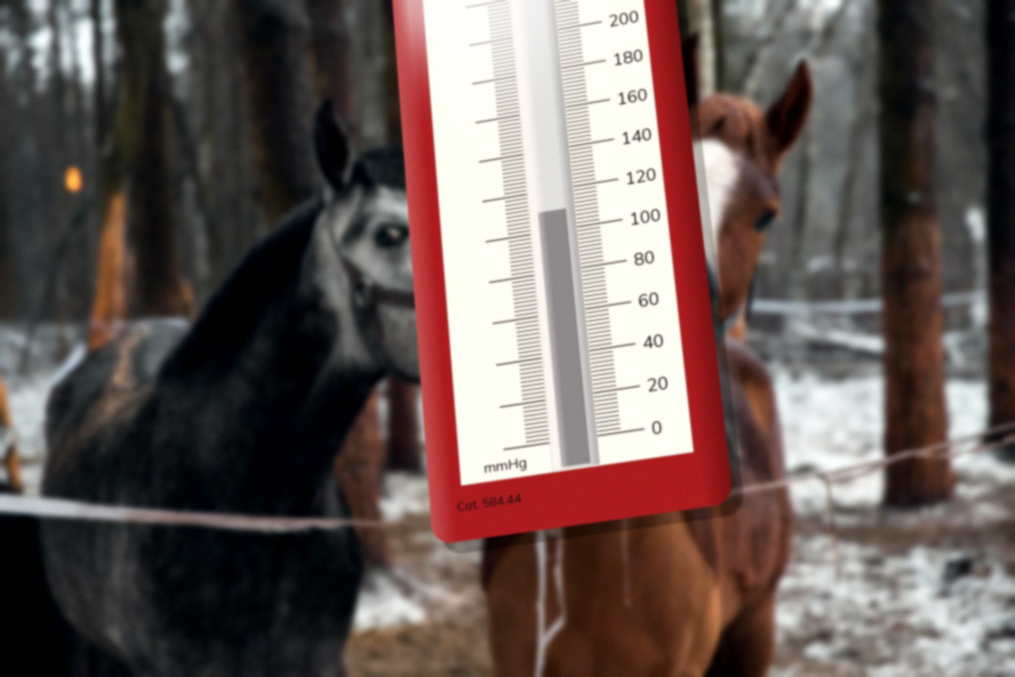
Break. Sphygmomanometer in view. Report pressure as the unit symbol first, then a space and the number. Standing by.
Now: mmHg 110
